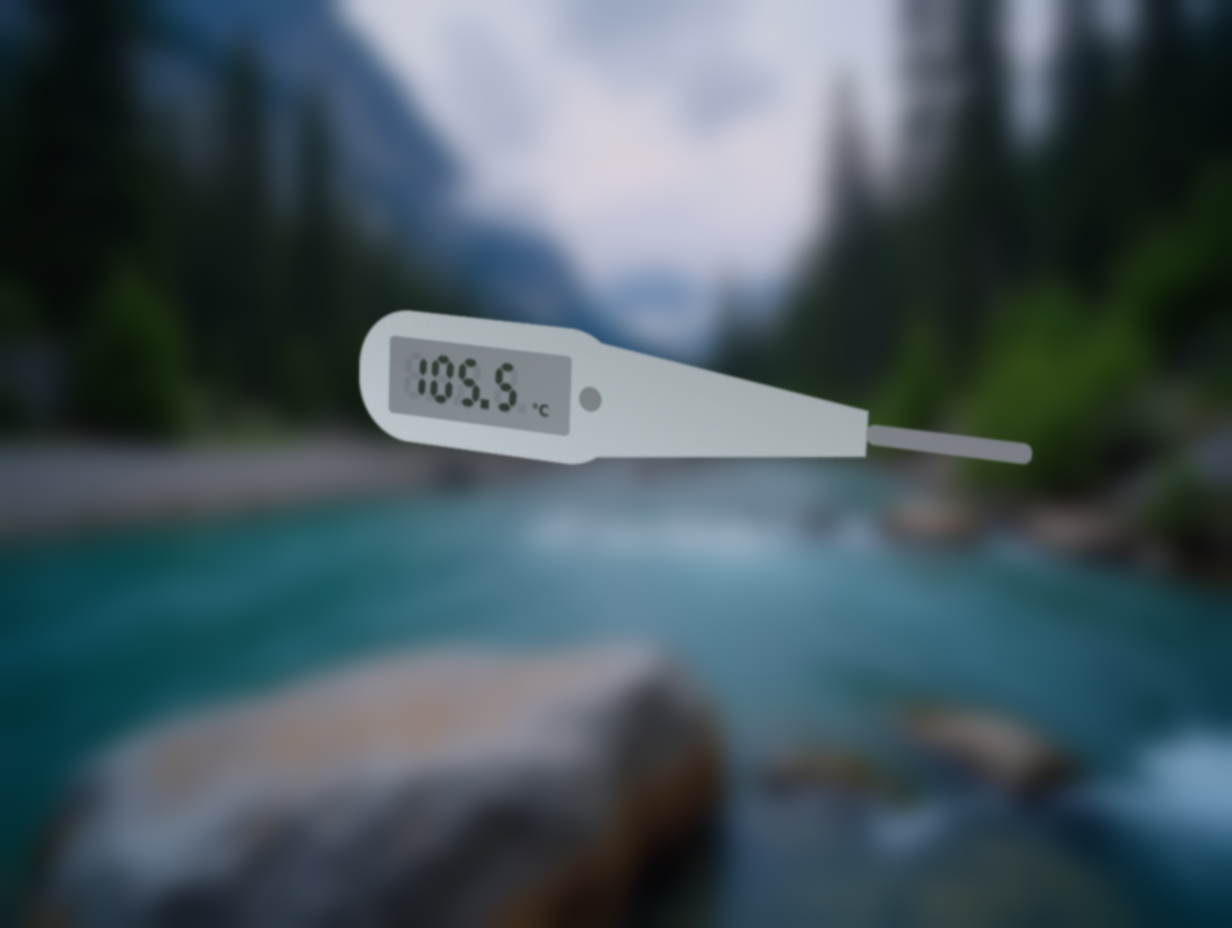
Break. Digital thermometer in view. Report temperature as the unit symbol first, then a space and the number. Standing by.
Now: °C 105.5
